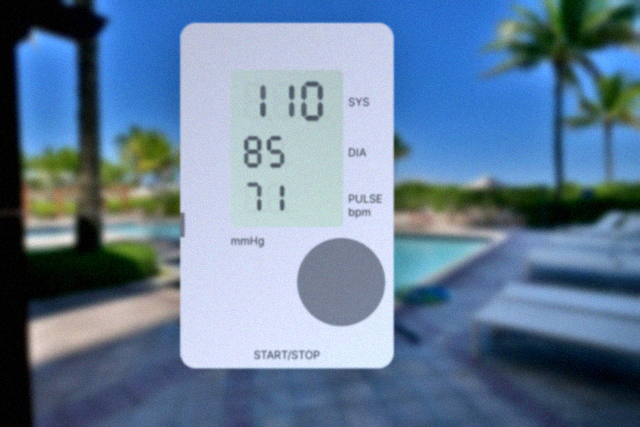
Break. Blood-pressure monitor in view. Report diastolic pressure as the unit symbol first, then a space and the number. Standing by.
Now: mmHg 85
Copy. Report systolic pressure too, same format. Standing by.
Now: mmHg 110
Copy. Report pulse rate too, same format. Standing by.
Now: bpm 71
